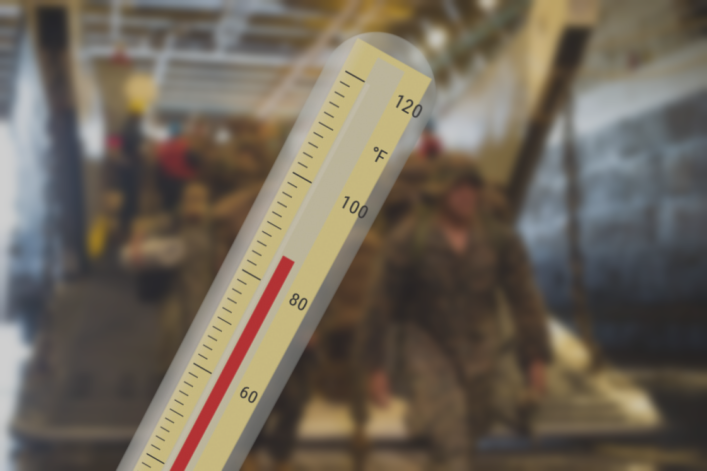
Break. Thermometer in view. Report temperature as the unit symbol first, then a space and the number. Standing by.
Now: °F 86
